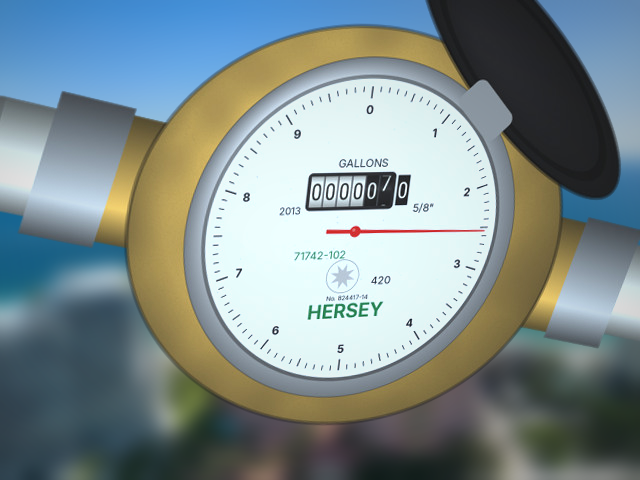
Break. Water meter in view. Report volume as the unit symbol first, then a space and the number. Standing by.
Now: gal 72.5
